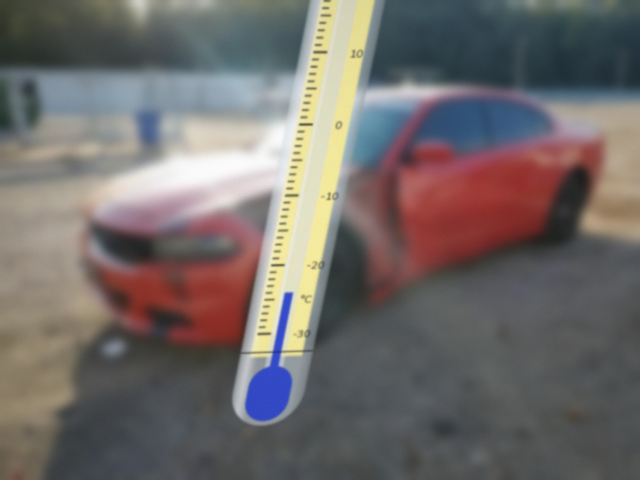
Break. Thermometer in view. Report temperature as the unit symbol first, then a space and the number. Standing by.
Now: °C -24
